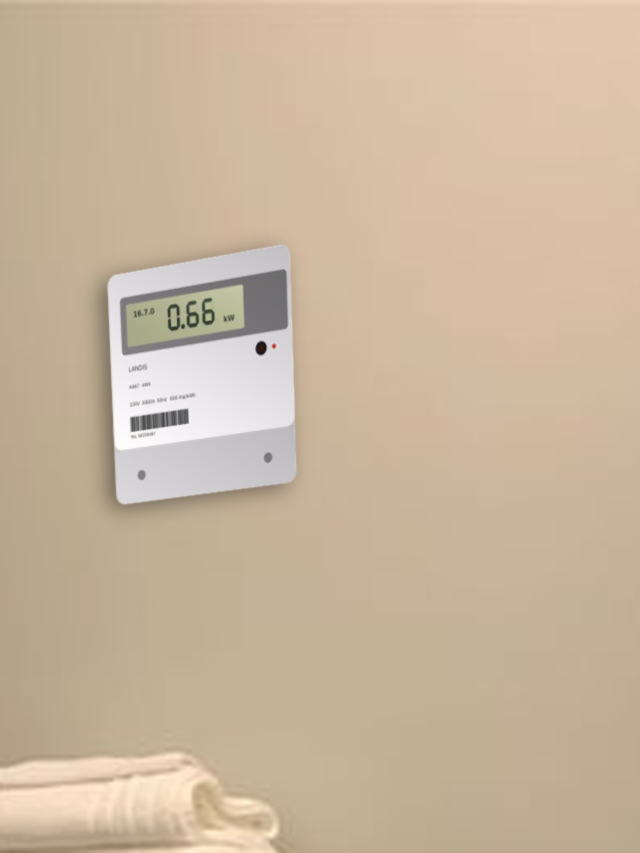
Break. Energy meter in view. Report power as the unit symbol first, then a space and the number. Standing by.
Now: kW 0.66
